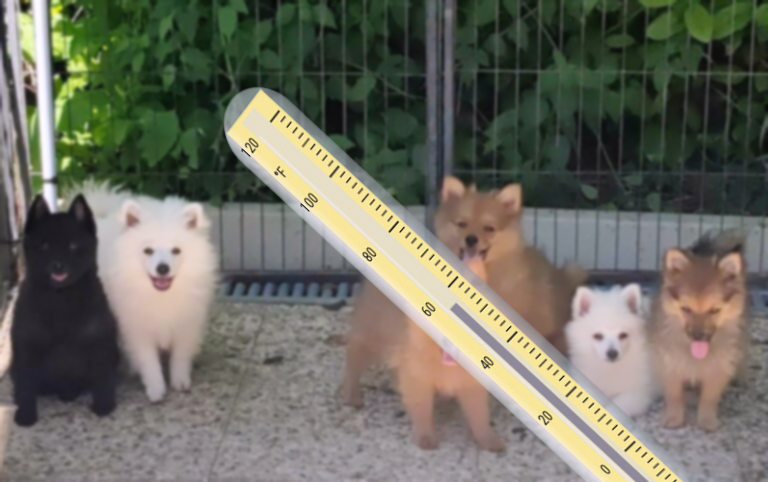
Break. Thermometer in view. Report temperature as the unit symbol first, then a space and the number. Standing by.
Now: °F 56
